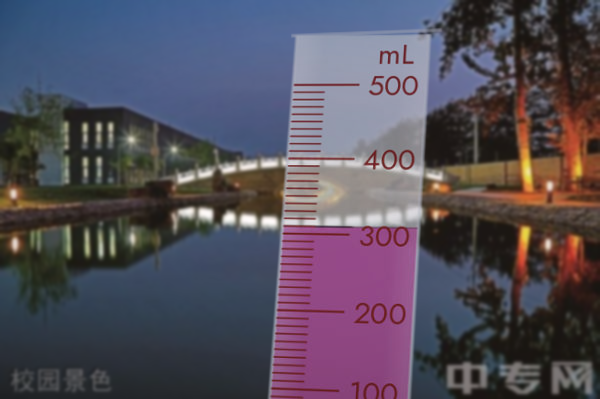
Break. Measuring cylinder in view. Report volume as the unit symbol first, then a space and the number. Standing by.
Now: mL 310
